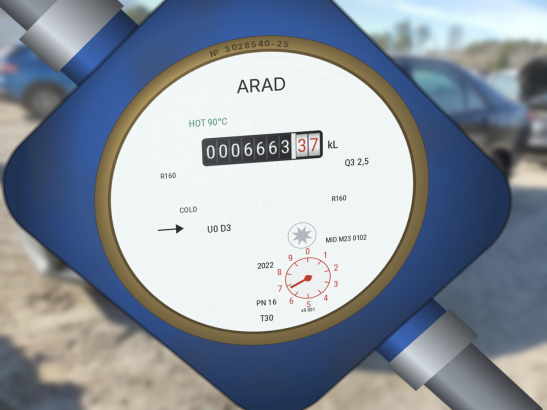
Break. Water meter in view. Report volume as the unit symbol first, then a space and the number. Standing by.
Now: kL 6663.376
